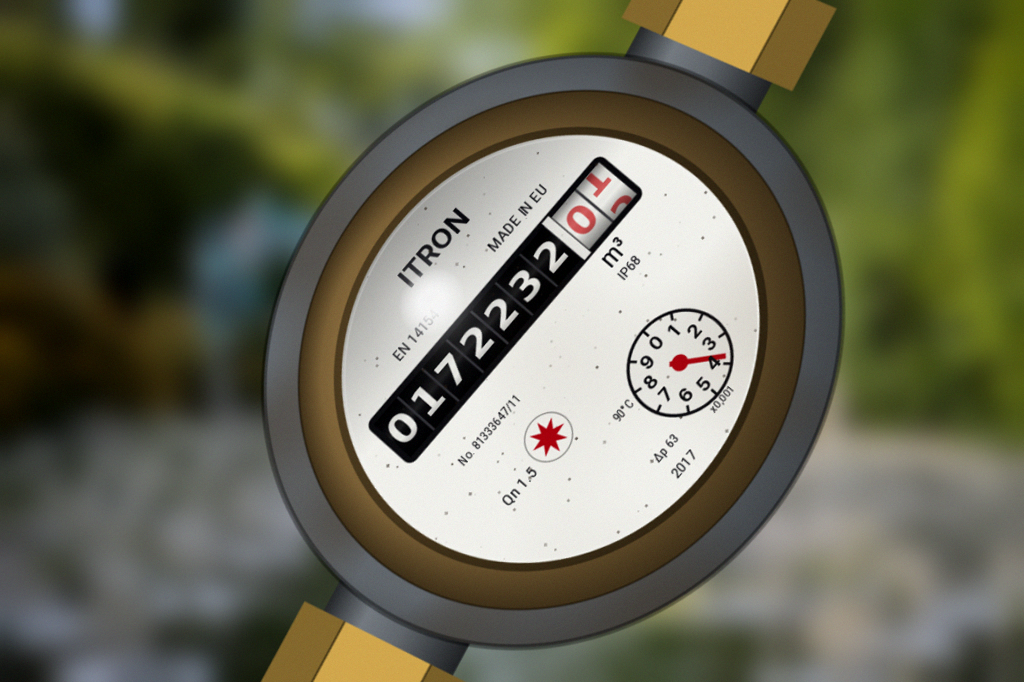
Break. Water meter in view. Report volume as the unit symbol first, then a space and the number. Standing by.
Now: m³ 172232.013
